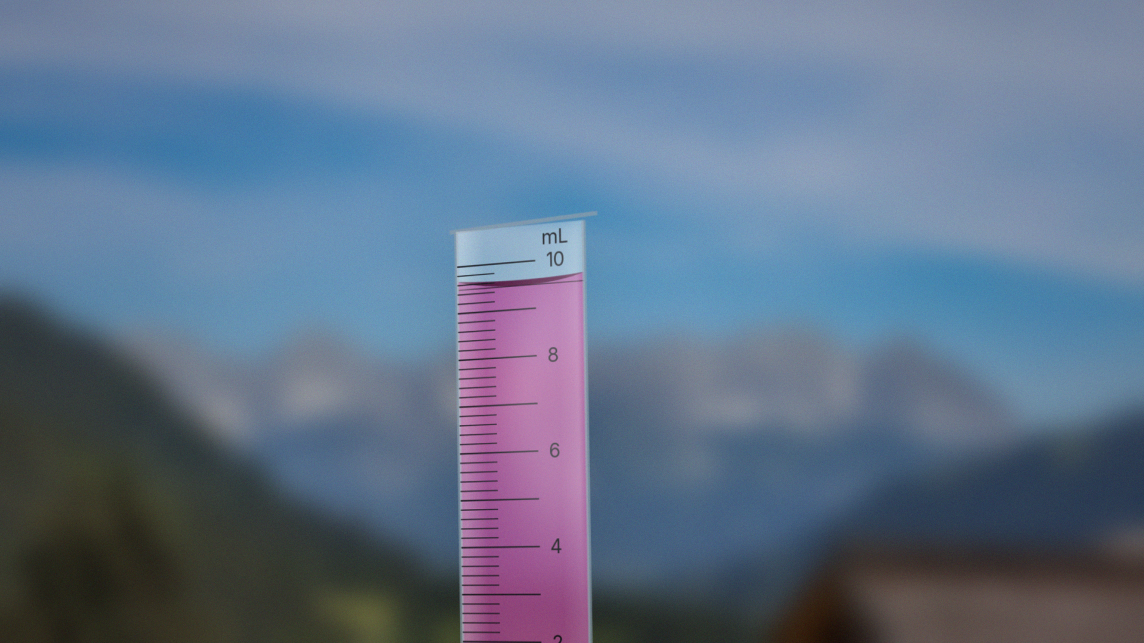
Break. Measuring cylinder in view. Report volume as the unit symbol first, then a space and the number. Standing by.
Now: mL 9.5
